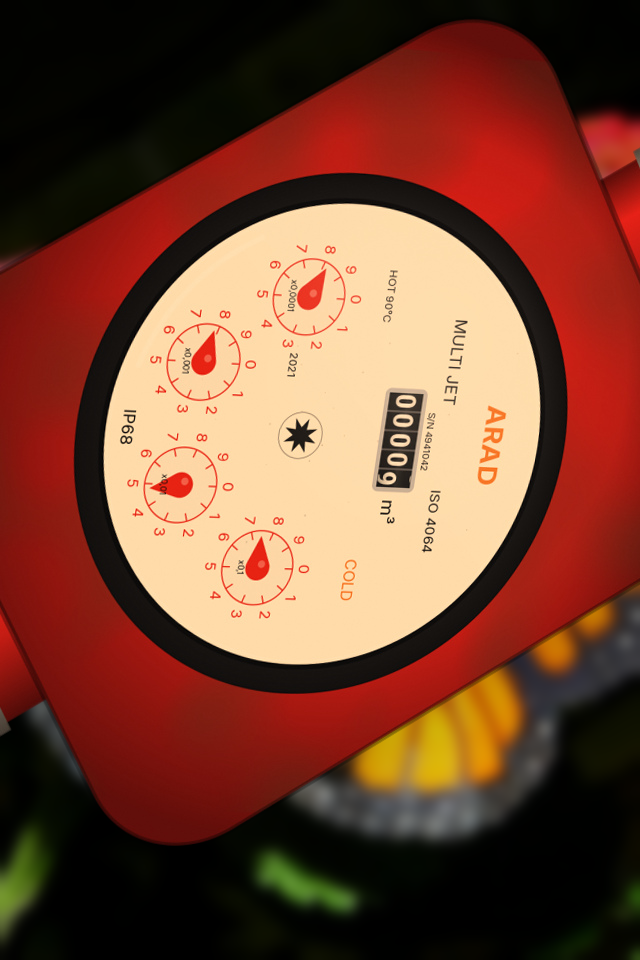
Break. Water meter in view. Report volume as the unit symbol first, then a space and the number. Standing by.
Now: m³ 8.7478
